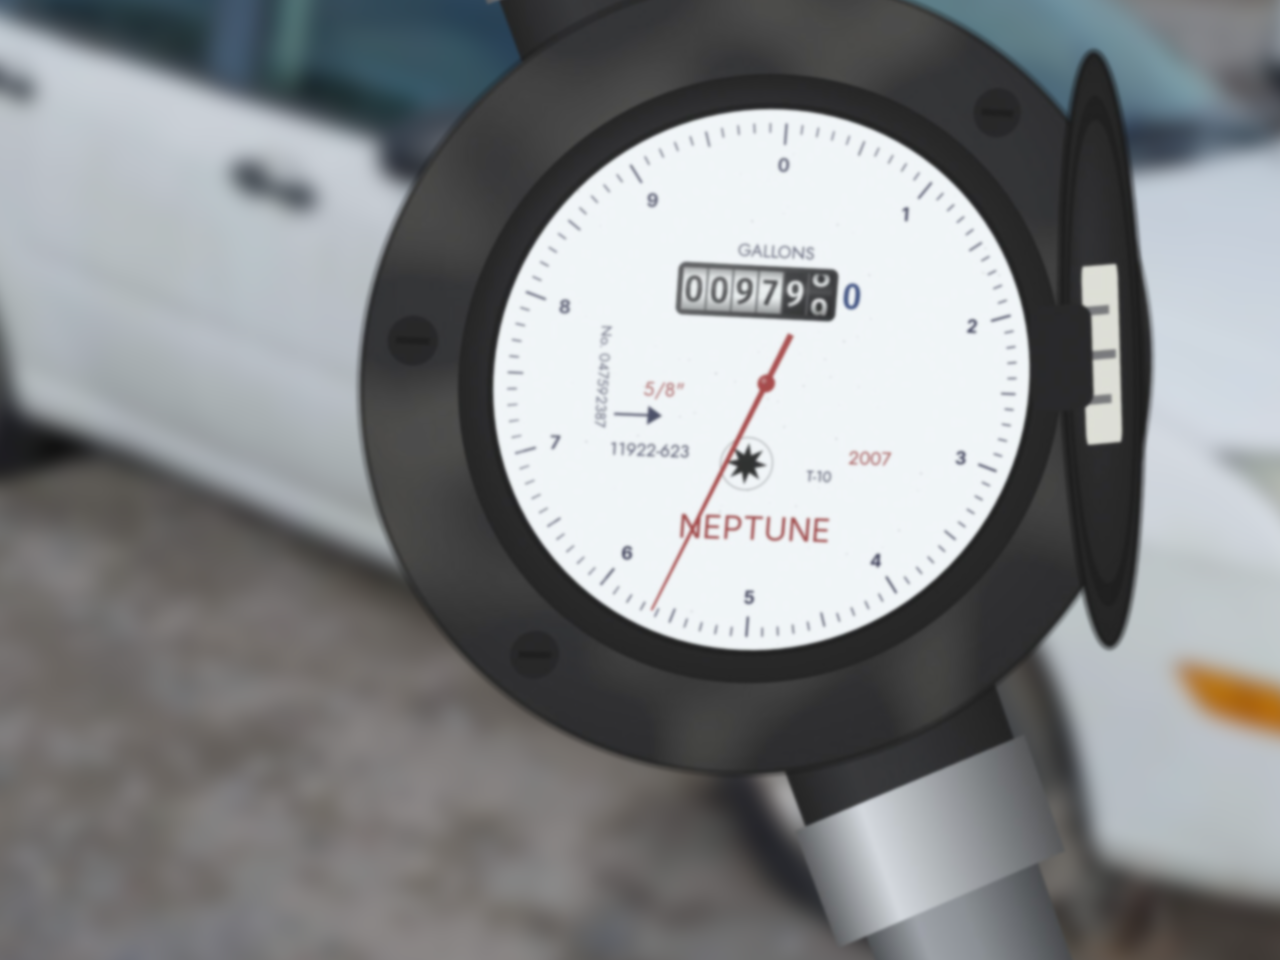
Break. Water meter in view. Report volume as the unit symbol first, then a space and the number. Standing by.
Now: gal 97985.6
